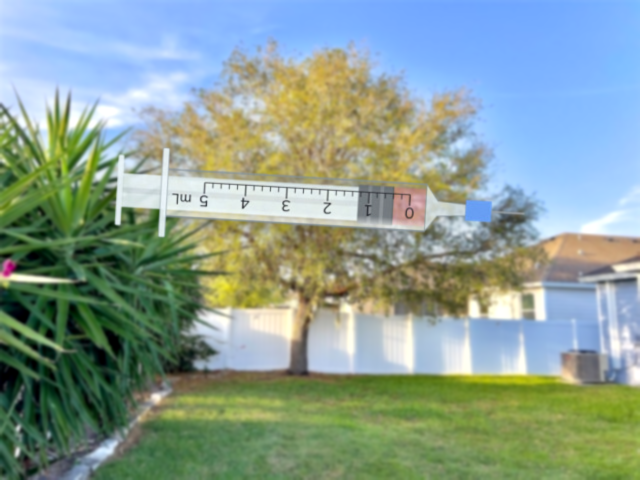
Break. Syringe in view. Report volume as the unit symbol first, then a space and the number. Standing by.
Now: mL 0.4
